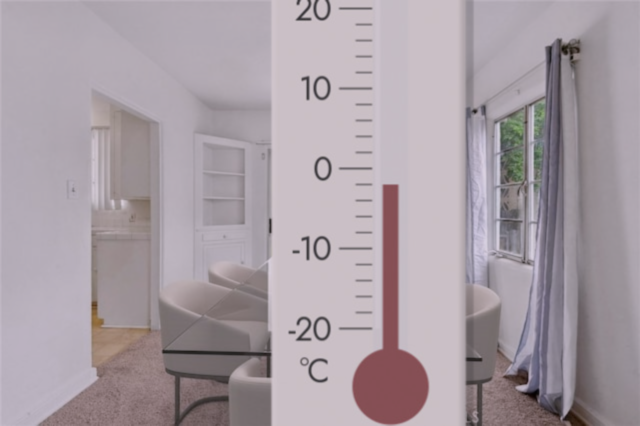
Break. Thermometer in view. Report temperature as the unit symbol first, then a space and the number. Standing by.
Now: °C -2
